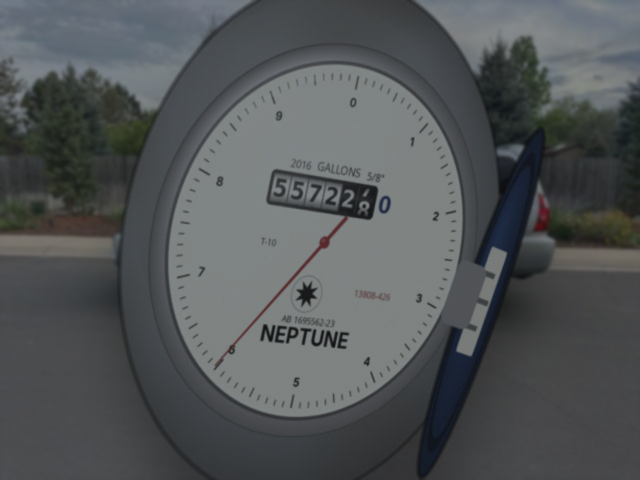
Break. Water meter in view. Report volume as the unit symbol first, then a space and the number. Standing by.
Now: gal 5572276.0
